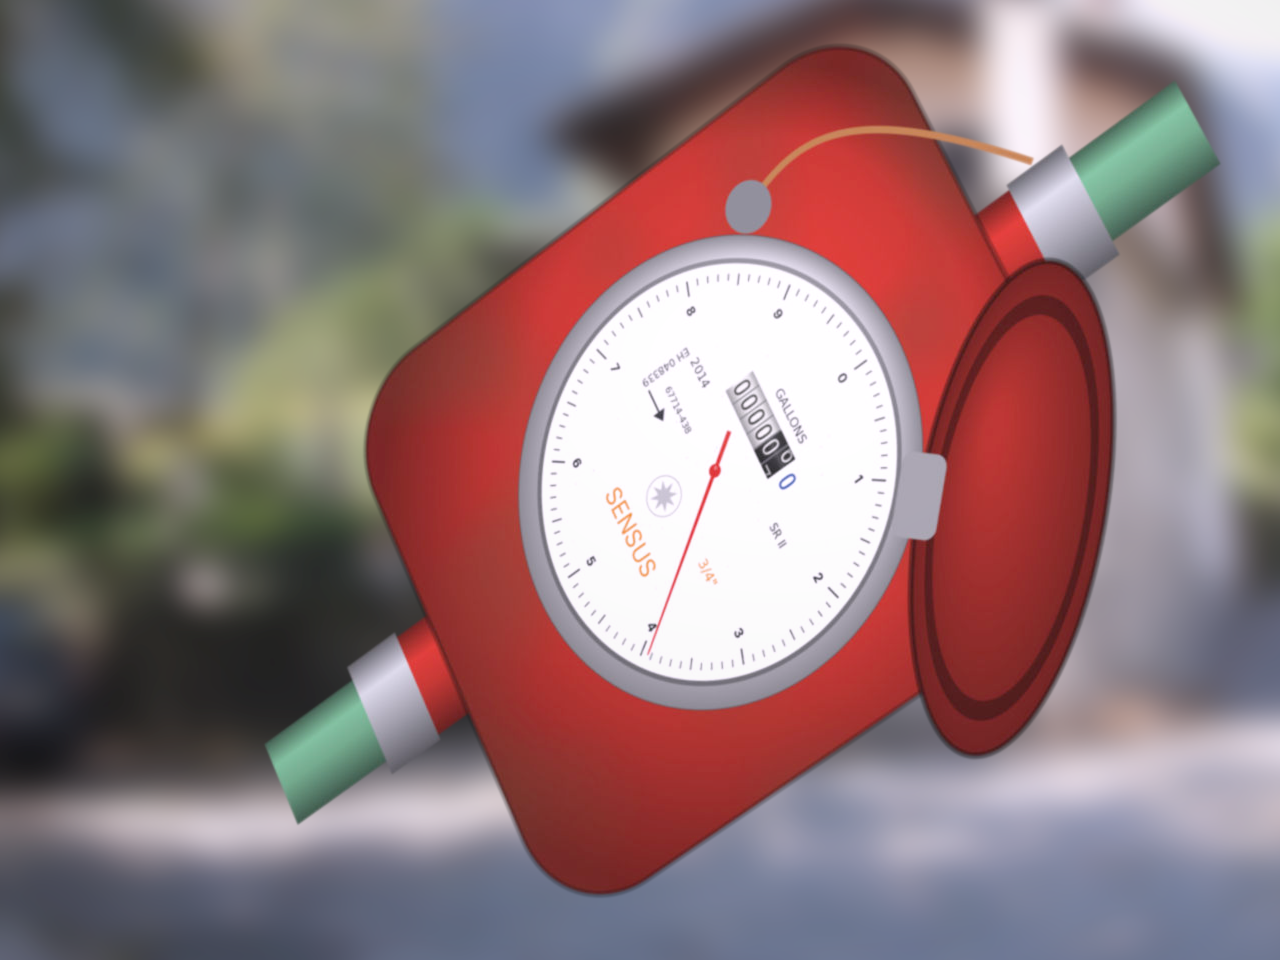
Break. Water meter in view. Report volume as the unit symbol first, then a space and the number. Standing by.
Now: gal 63.9
